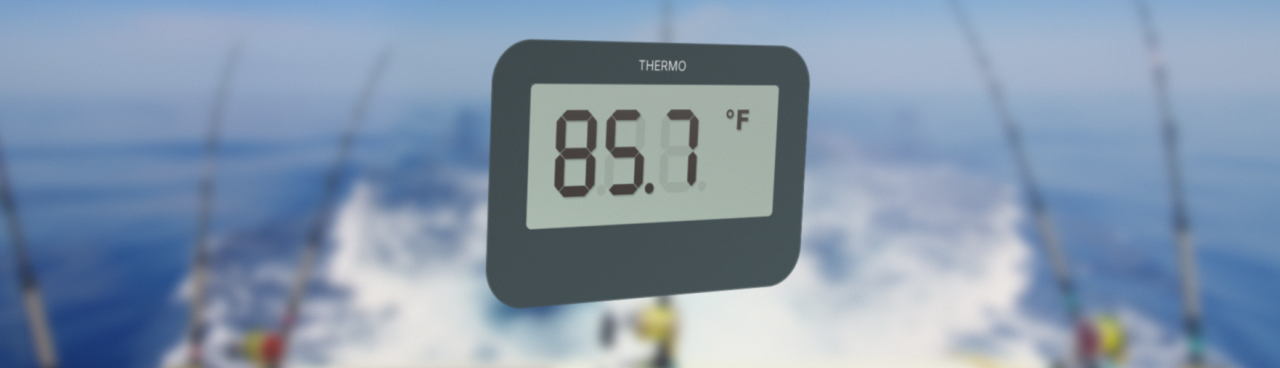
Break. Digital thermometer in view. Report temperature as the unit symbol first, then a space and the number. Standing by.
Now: °F 85.7
